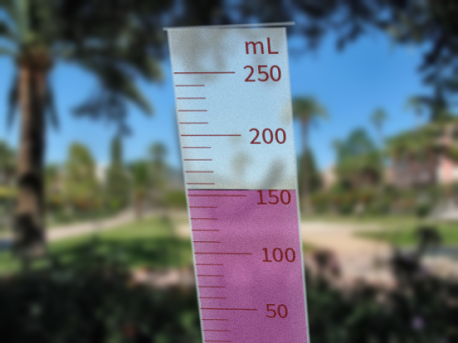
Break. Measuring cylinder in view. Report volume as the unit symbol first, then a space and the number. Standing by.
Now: mL 155
